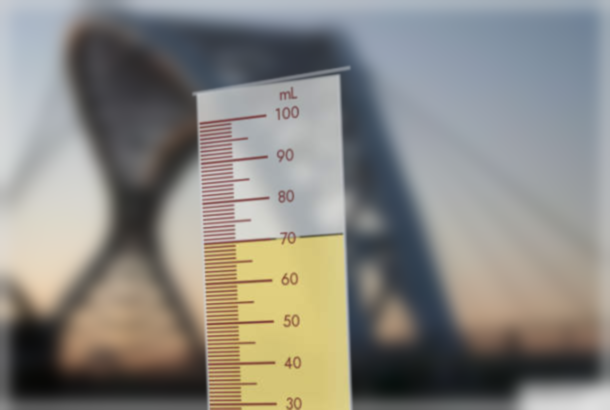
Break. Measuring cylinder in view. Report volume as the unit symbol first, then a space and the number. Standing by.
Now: mL 70
